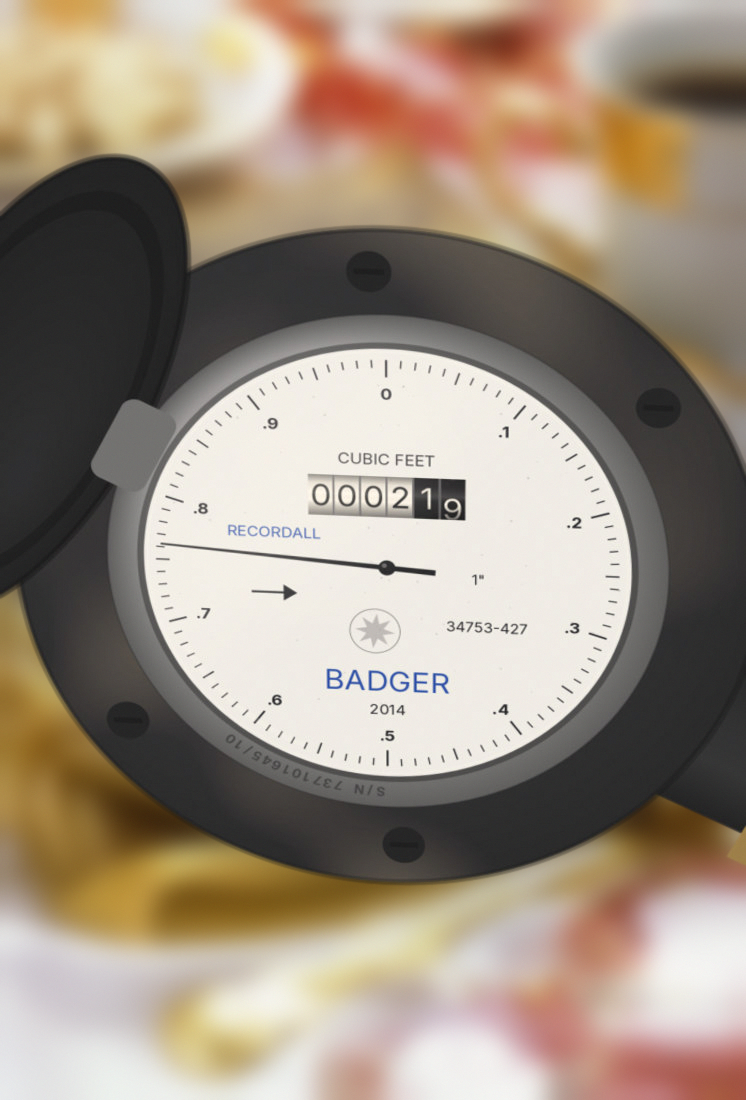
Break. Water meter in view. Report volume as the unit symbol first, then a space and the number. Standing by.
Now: ft³ 218.76
